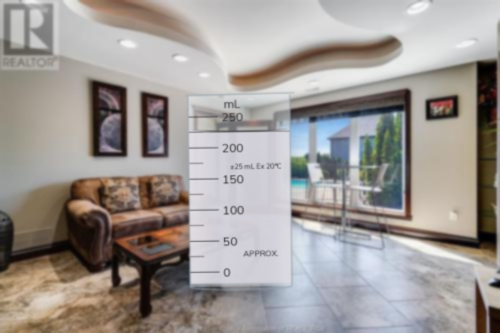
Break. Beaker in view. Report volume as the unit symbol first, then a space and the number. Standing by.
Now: mL 225
